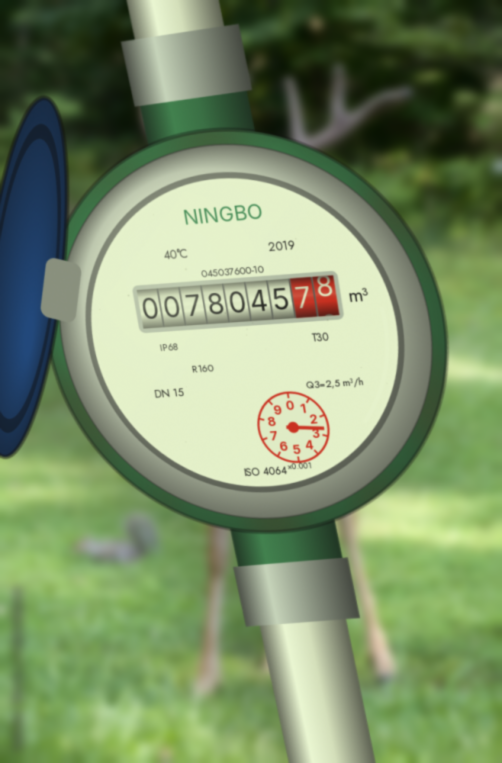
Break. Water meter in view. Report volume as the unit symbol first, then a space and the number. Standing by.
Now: m³ 78045.782
